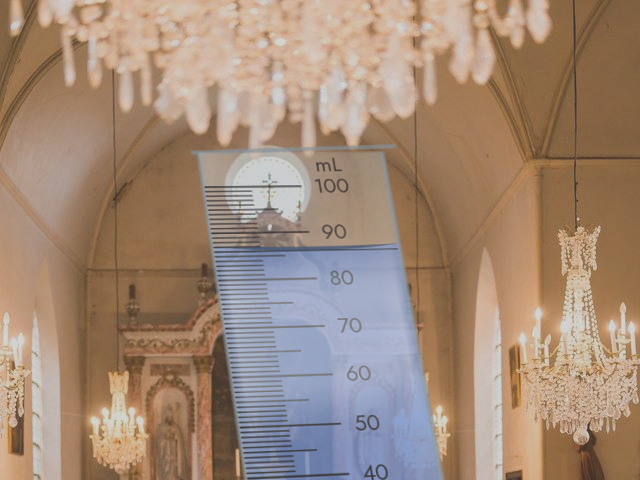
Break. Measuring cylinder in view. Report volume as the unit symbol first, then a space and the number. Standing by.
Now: mL 86
